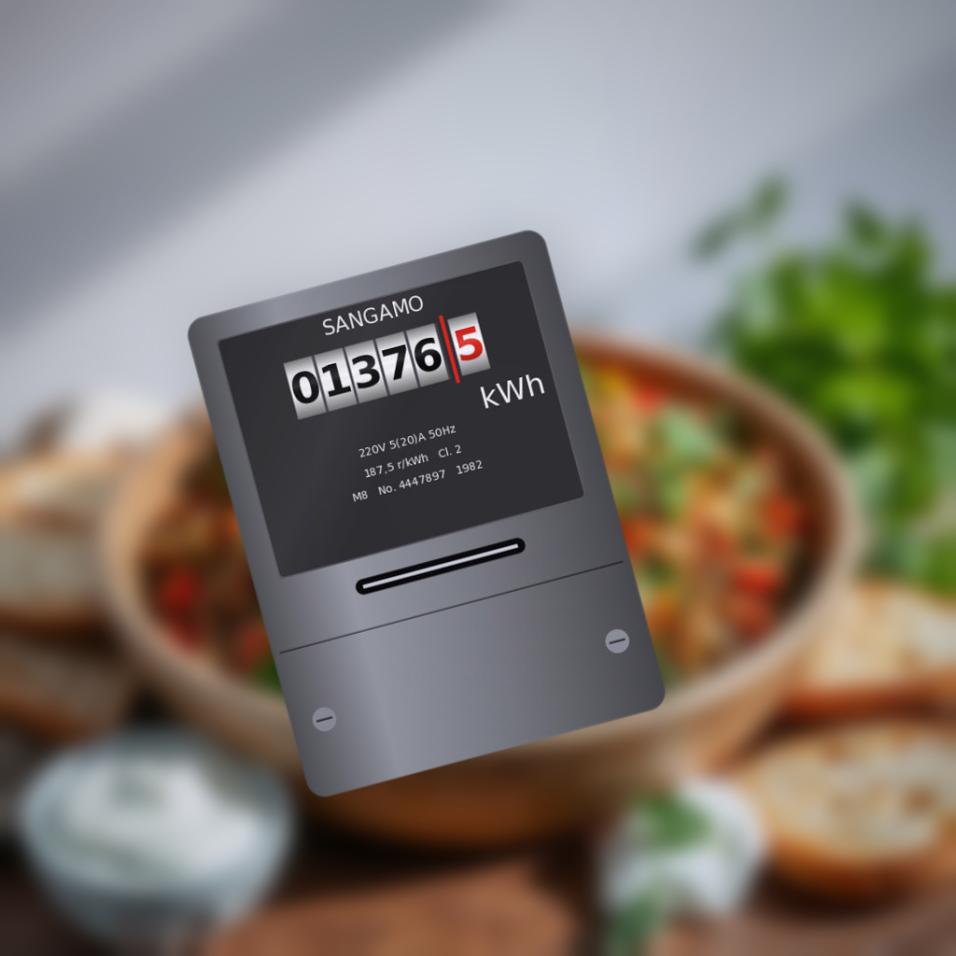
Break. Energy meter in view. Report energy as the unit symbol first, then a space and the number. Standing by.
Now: kWh 1376.5
